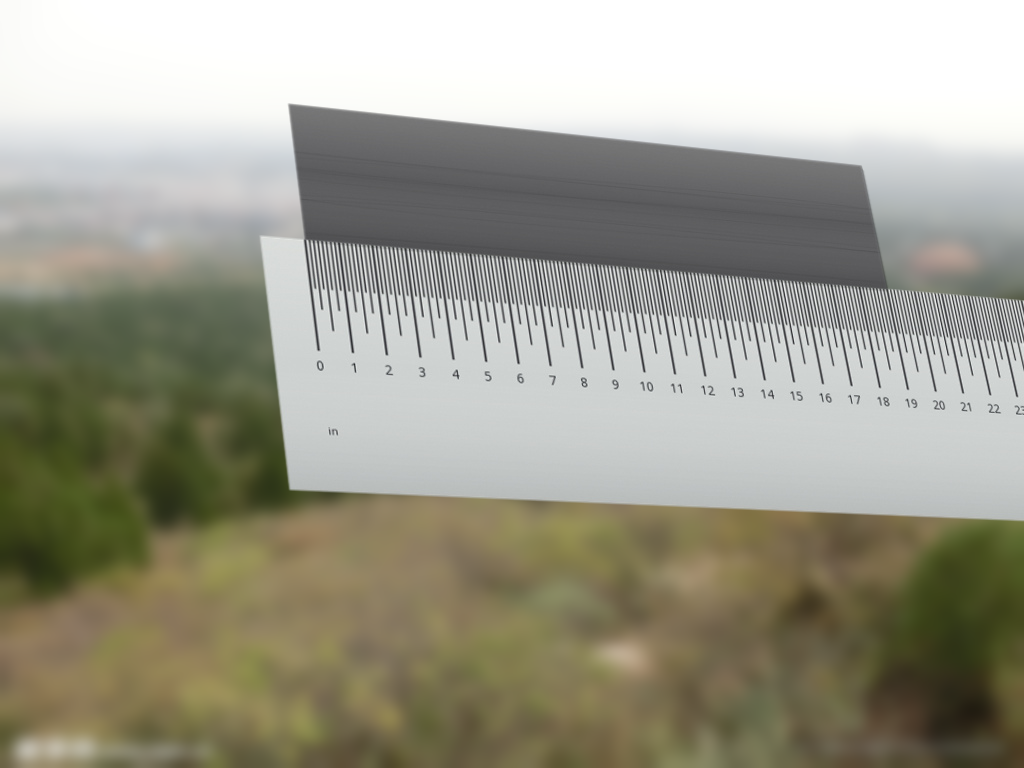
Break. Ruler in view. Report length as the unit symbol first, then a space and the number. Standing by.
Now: in 19
